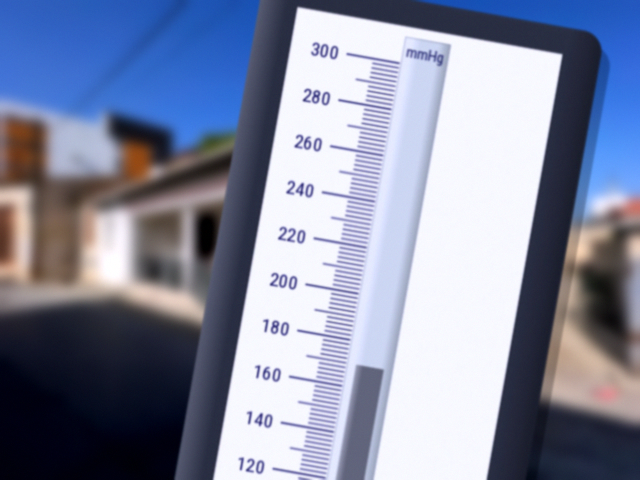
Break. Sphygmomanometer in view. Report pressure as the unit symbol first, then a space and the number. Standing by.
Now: mmHg 170
